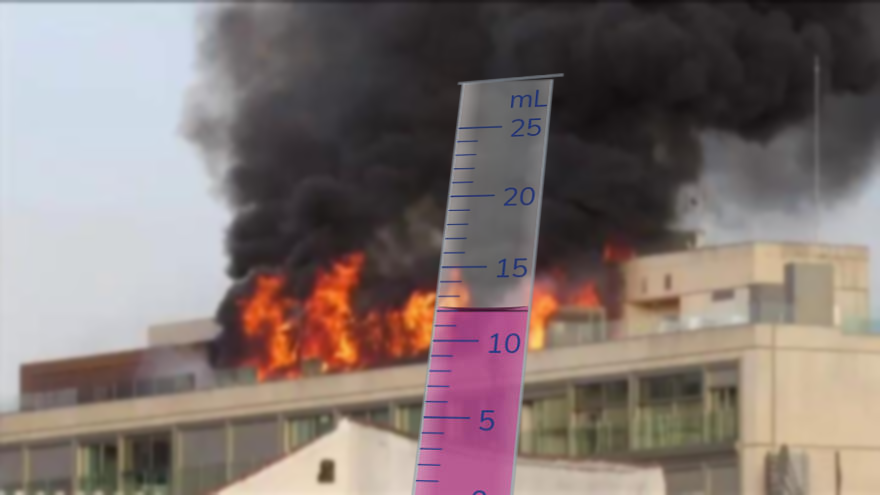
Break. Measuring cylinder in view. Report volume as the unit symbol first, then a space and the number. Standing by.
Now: mL 12
